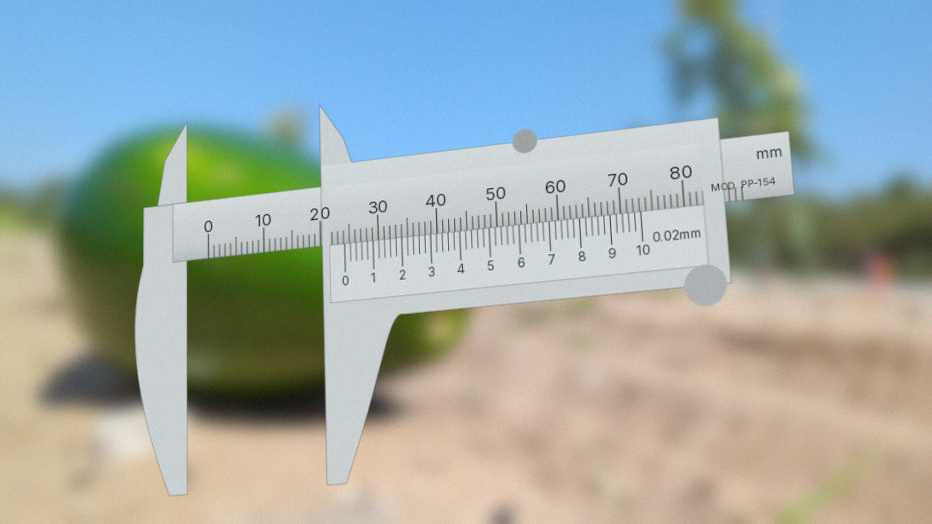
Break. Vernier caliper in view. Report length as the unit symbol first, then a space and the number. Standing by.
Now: mm 24.2
